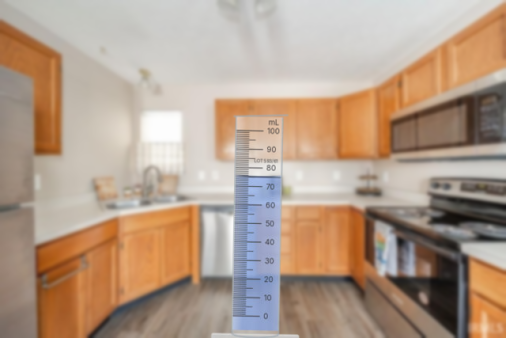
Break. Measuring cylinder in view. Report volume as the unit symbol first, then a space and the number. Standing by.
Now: mL 75
